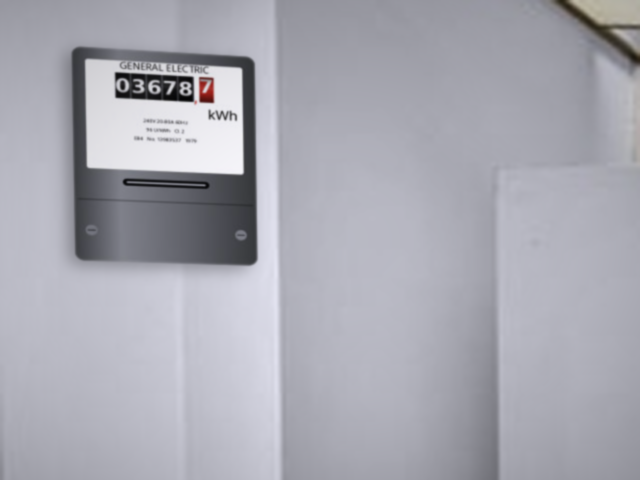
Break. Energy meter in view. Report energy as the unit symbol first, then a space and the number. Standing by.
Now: kWh 3678.7
